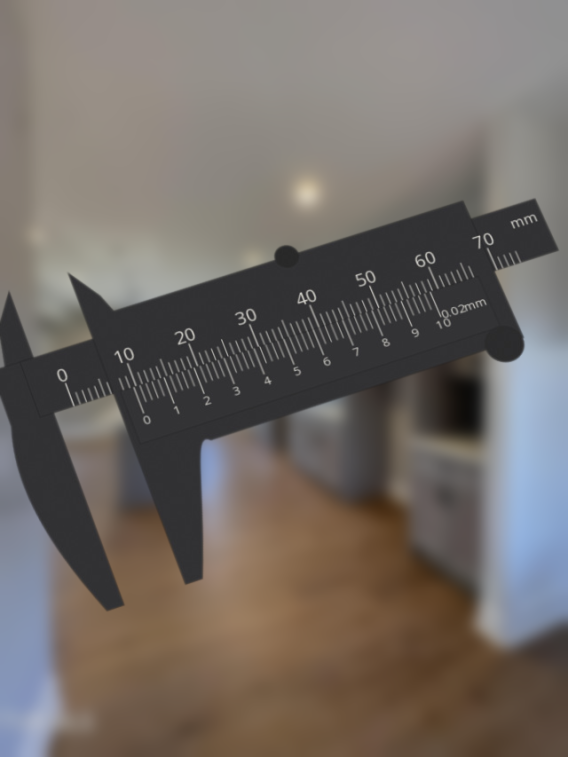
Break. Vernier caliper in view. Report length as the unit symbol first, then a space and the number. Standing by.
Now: mm 9.6
